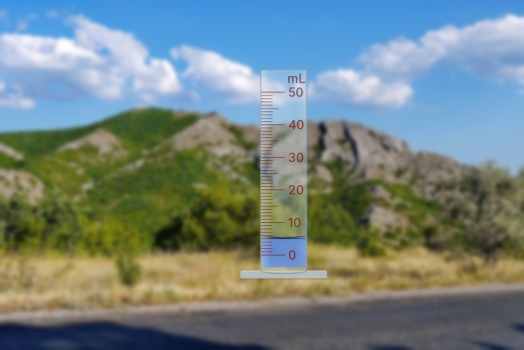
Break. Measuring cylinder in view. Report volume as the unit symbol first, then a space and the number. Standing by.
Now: mL 5
